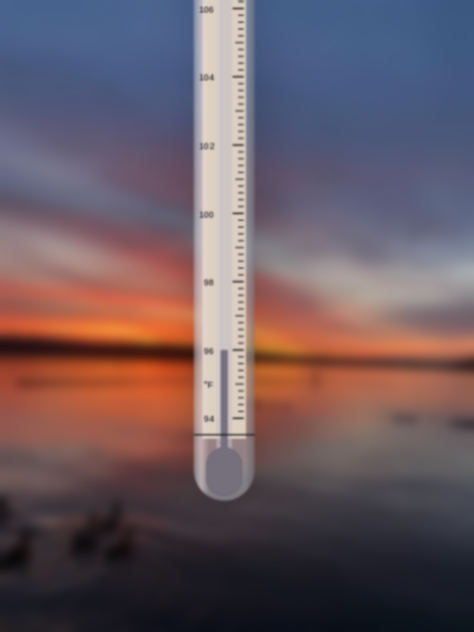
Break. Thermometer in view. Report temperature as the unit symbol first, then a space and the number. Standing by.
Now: °F 96
